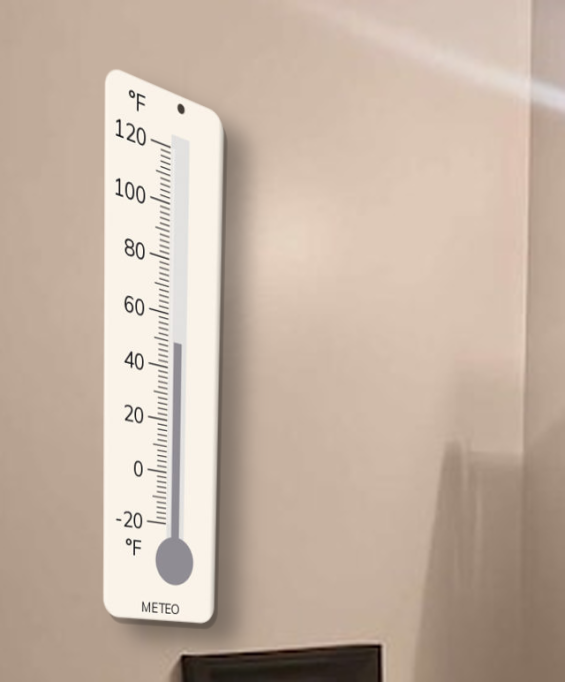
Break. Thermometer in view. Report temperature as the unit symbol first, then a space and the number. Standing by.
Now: °F 50
